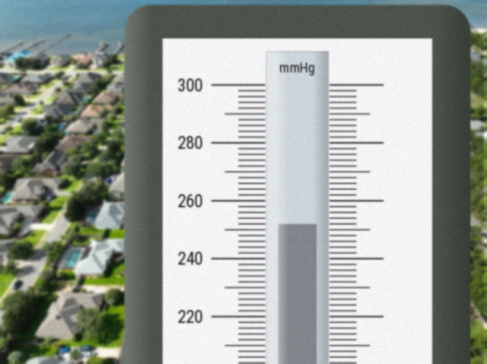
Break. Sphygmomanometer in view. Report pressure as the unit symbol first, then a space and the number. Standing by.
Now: mmHg 252
